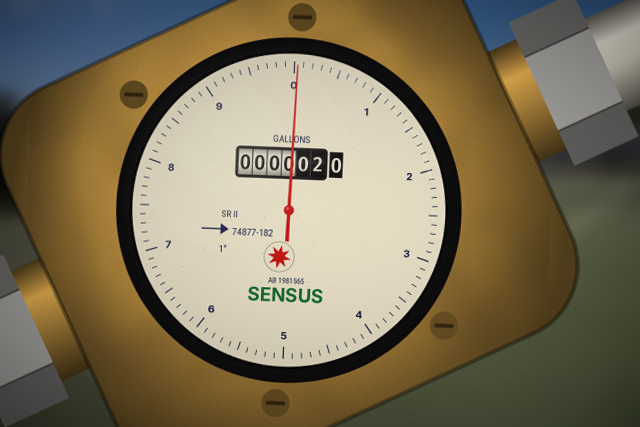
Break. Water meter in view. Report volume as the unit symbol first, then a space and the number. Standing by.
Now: gal 20.0
